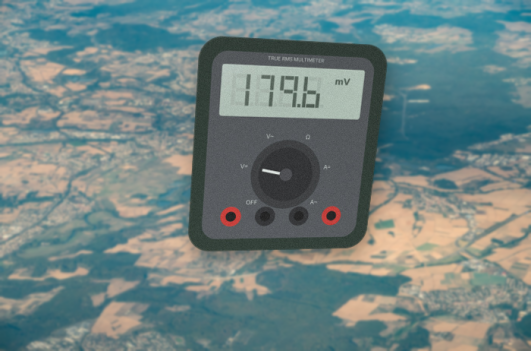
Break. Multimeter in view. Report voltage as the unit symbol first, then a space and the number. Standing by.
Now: mV 179.6
